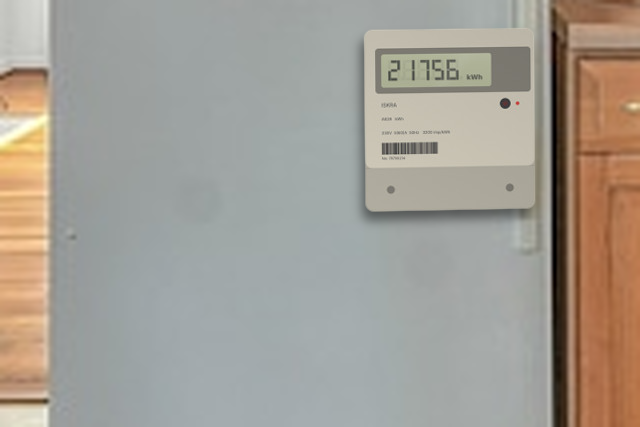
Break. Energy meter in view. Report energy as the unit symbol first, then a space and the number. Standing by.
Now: kWh 21756
